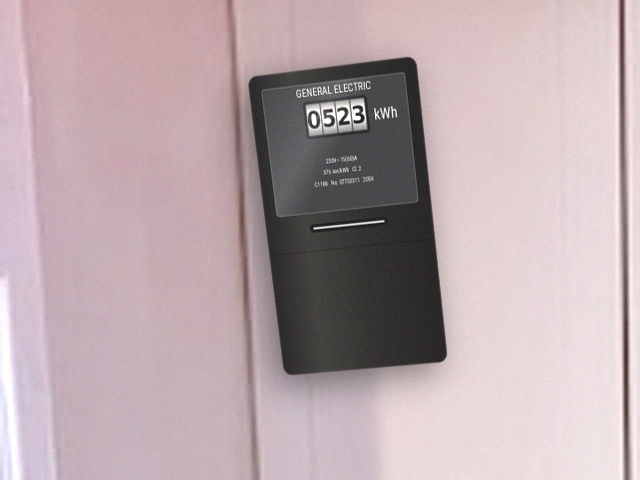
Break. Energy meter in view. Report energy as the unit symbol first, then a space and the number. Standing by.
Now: kWh 523
